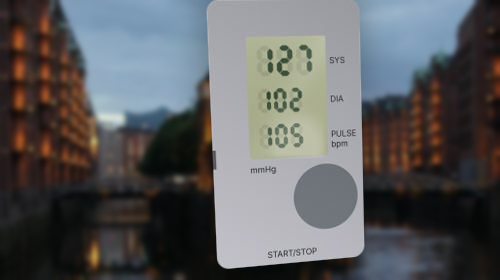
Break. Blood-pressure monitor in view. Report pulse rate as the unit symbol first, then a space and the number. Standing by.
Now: bpm 105
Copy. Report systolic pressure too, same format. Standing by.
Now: mmHg 127
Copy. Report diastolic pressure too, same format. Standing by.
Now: mmHg 102
